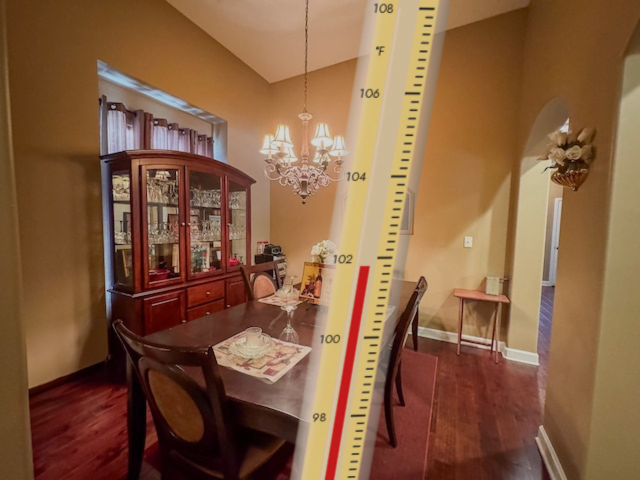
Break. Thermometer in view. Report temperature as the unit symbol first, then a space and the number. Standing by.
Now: °F 101.8
